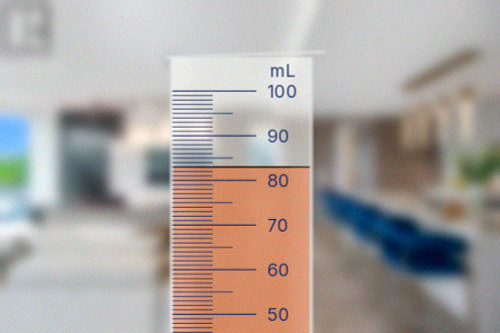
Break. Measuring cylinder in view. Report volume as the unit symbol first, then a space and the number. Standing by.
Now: mL 83
